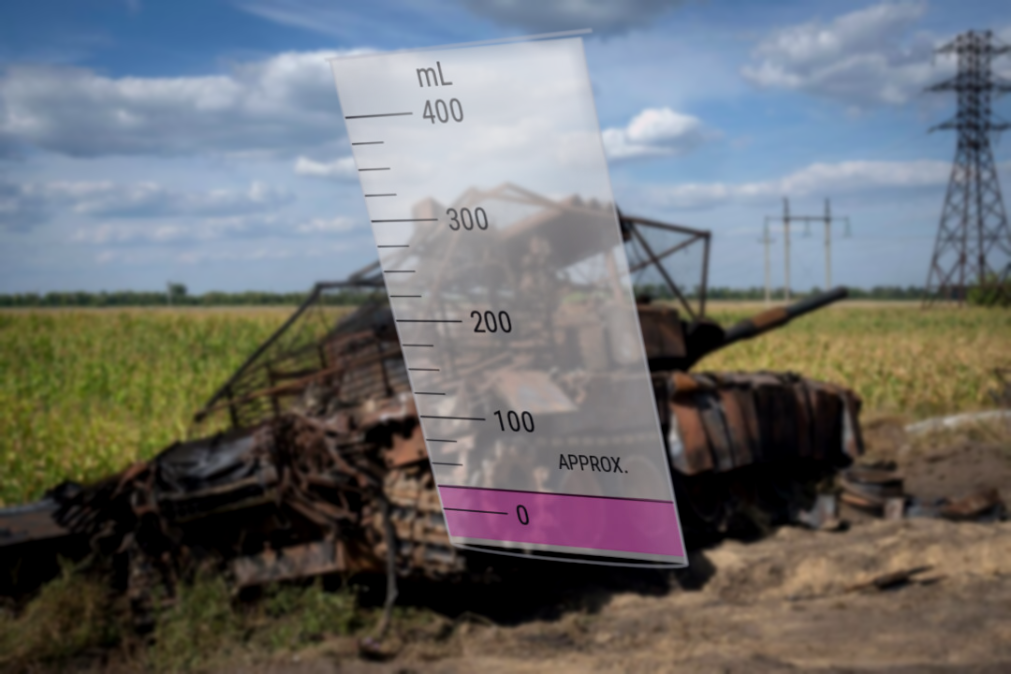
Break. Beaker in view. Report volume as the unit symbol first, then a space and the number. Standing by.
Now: mL 25
